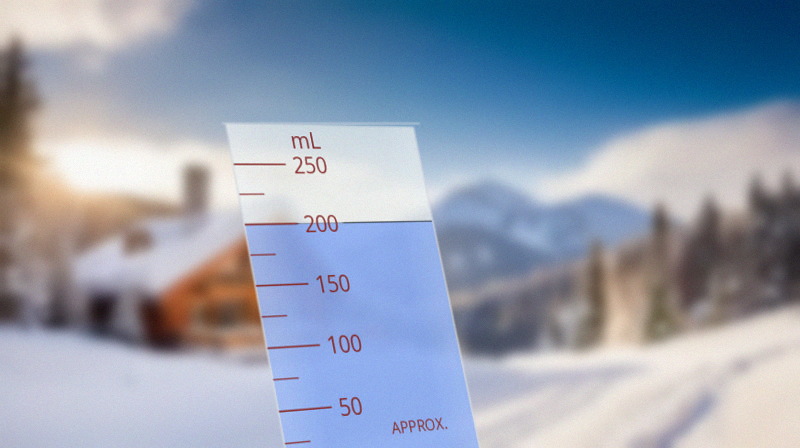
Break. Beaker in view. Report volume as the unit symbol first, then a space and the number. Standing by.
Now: mL 200
